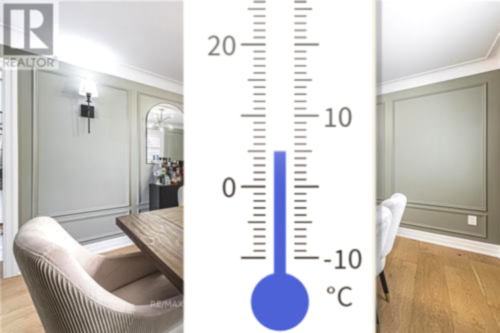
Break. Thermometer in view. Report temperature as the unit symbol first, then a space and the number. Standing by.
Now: °C 5
